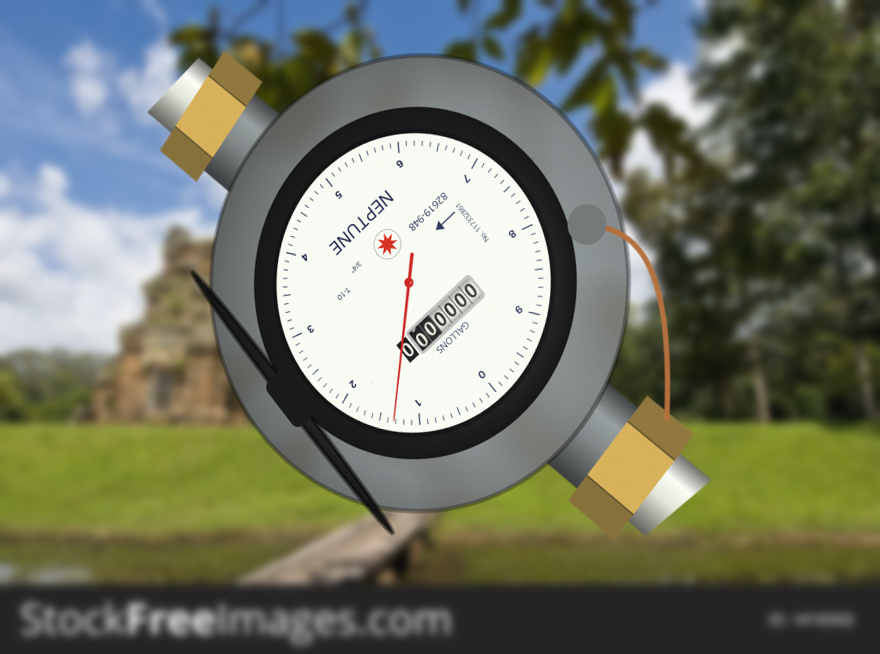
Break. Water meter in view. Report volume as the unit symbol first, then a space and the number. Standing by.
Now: gal 1.3
